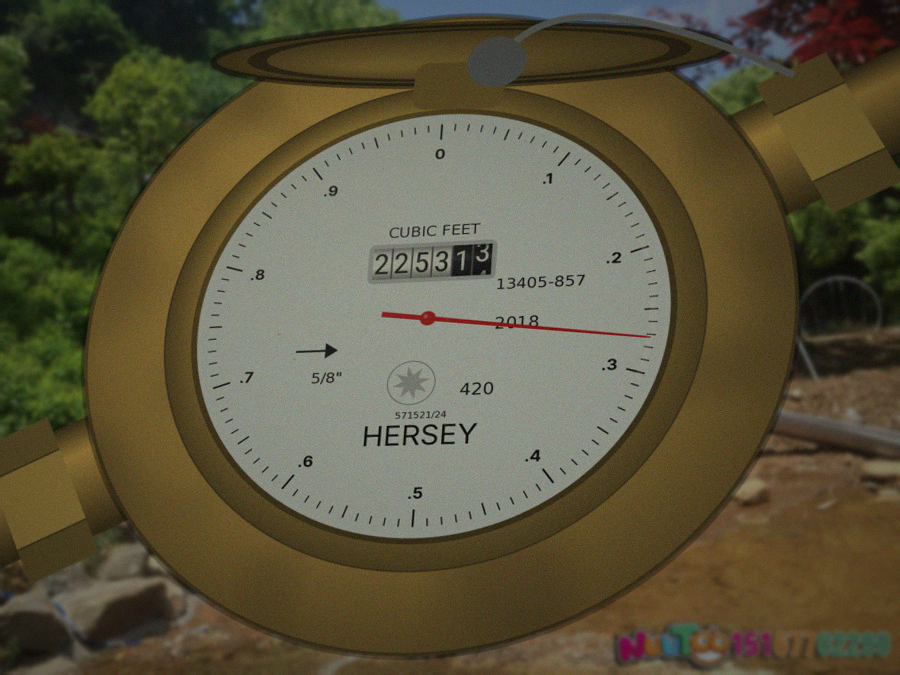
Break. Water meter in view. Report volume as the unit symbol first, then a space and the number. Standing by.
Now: ft³ 225313.27
